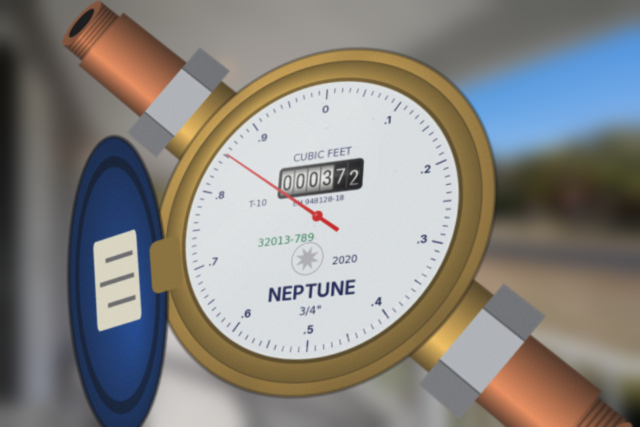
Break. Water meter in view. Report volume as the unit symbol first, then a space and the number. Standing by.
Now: ft³ 371.85
